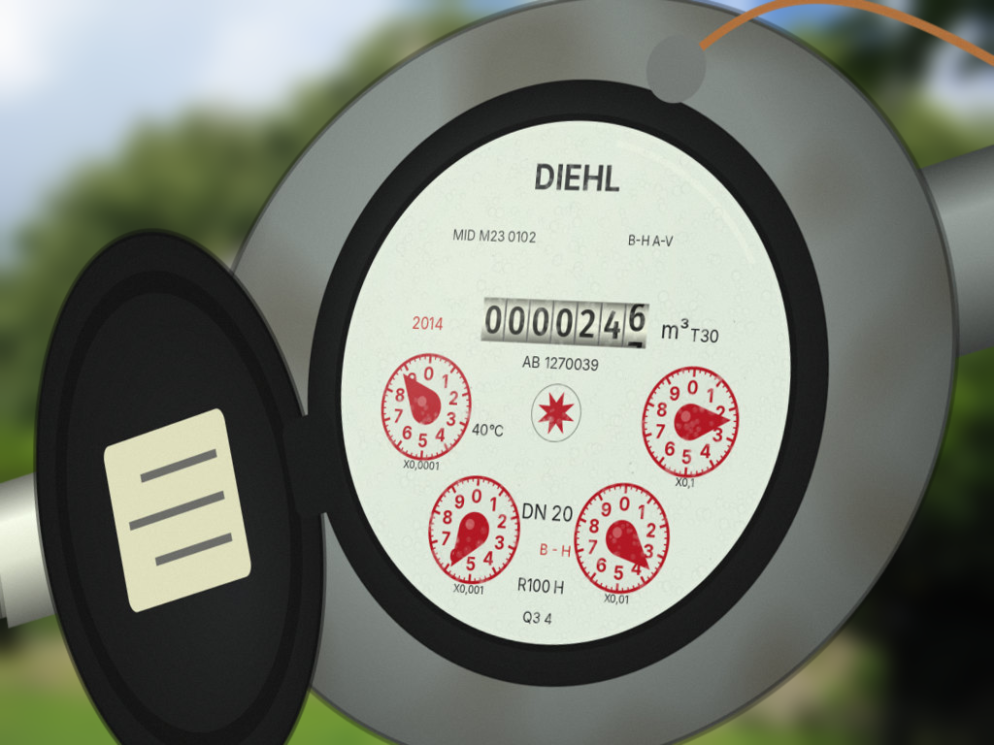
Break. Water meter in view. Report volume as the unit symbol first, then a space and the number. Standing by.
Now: m³ 246.2358
